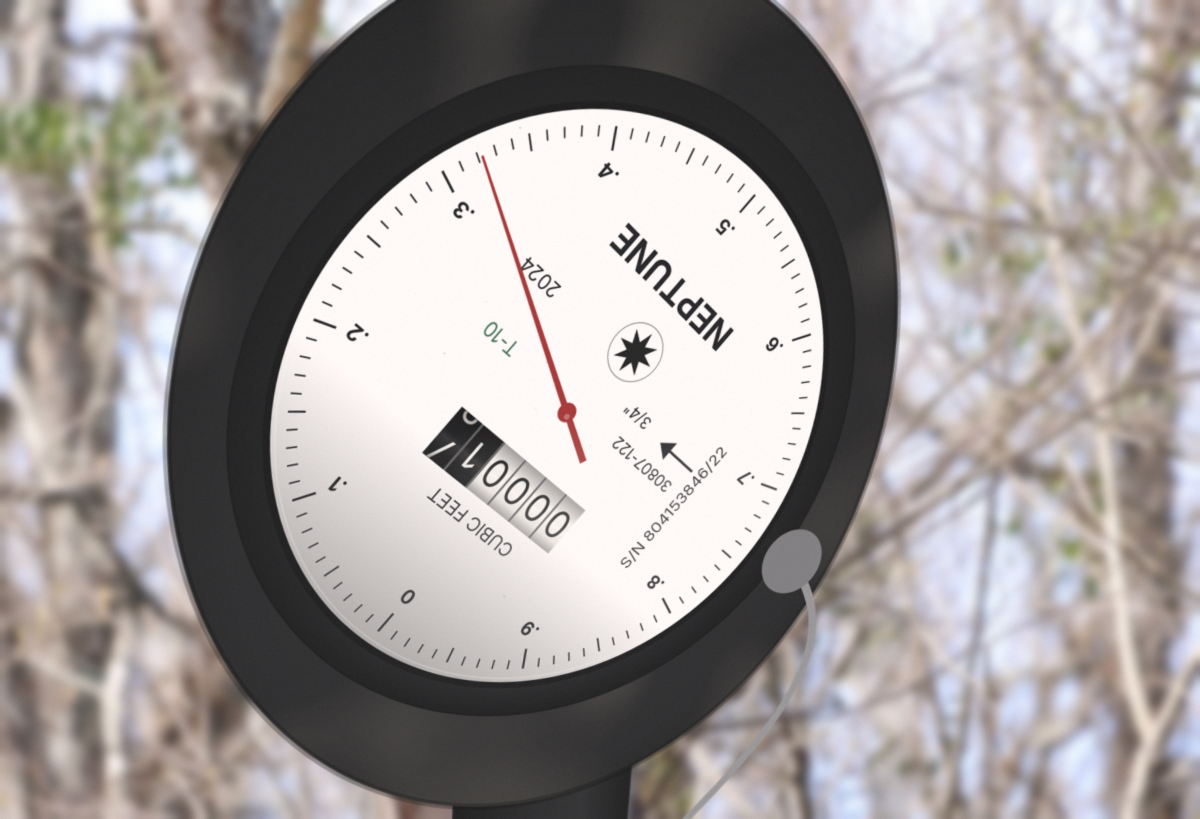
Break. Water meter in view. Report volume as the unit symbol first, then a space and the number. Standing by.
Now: ft³ 17.32
